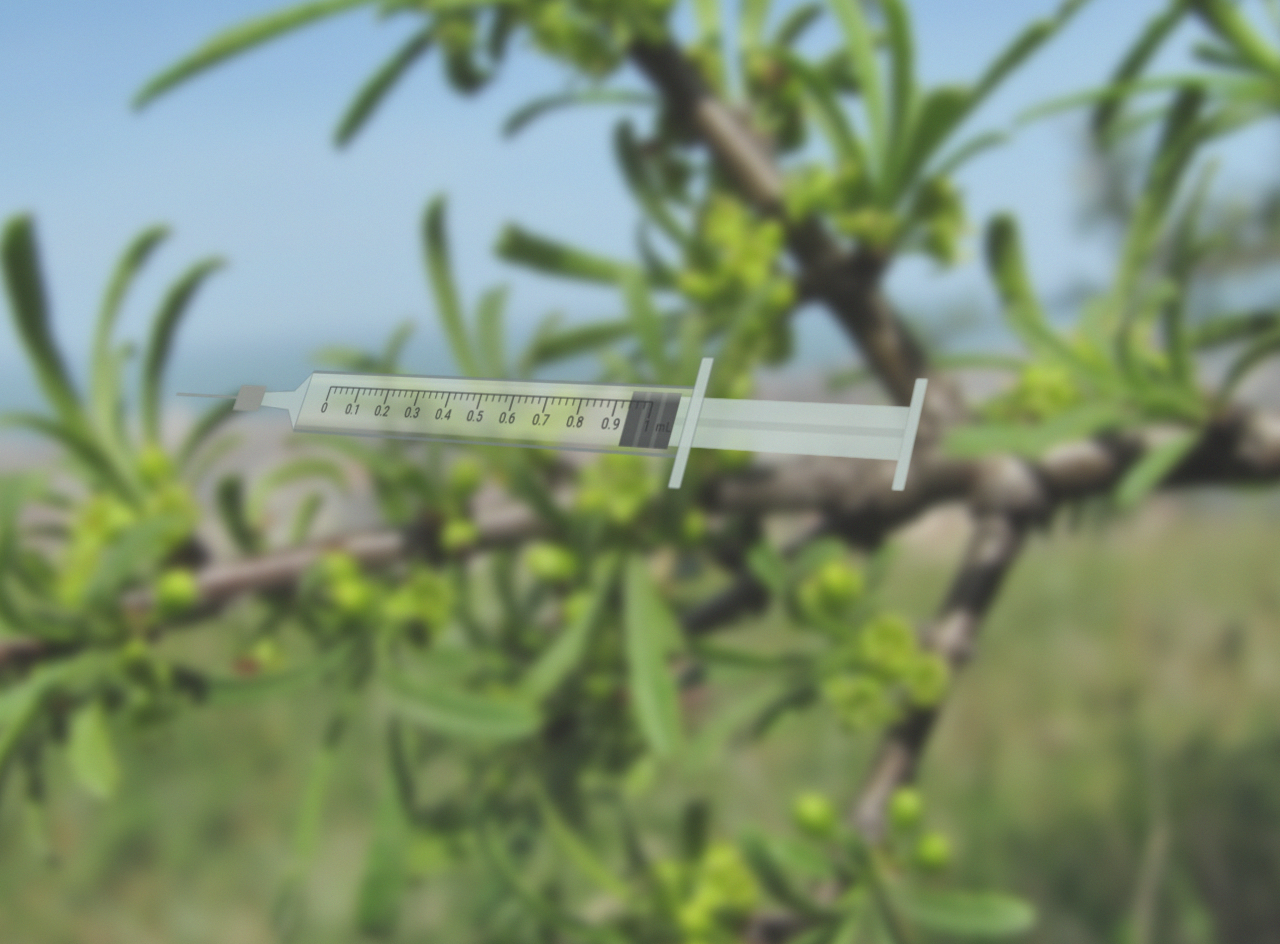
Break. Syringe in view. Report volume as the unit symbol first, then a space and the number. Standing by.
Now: mL 0.94
